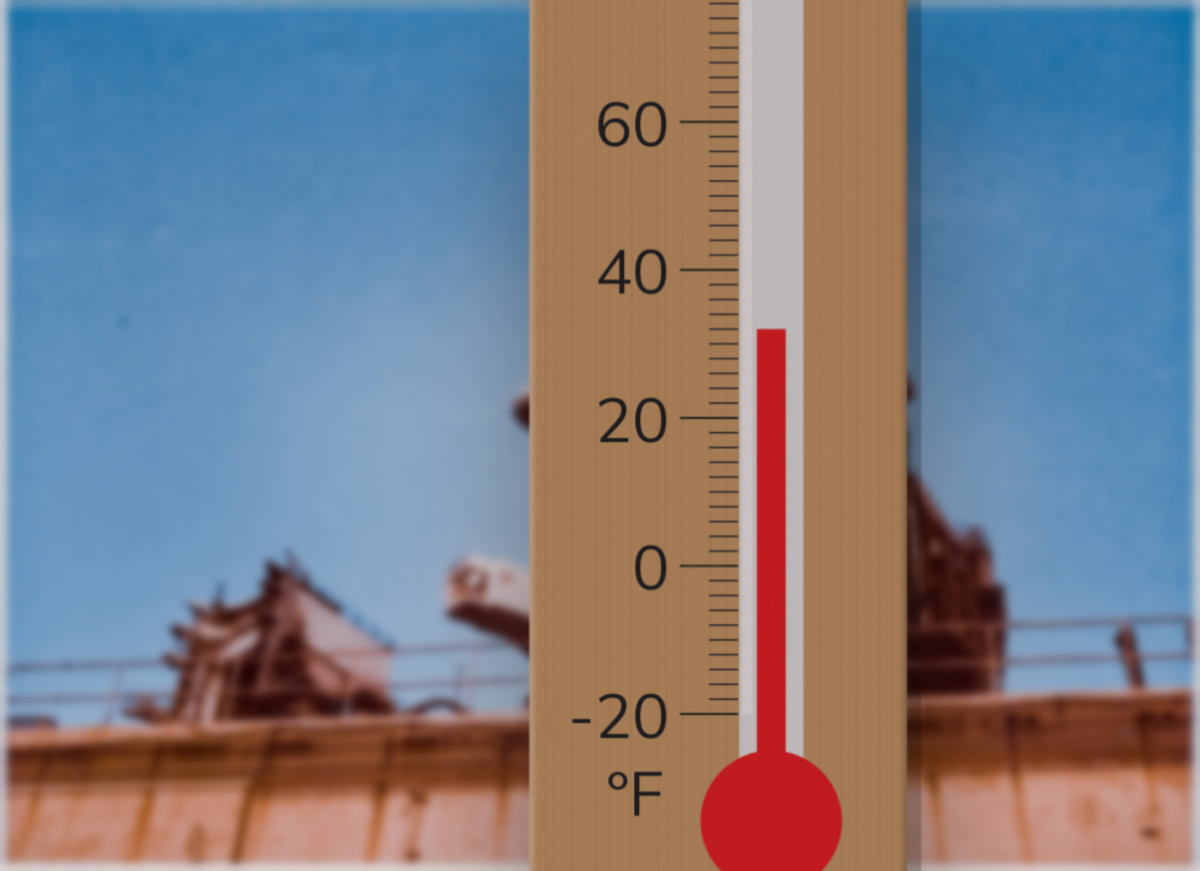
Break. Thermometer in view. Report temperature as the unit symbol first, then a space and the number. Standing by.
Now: °F 32
